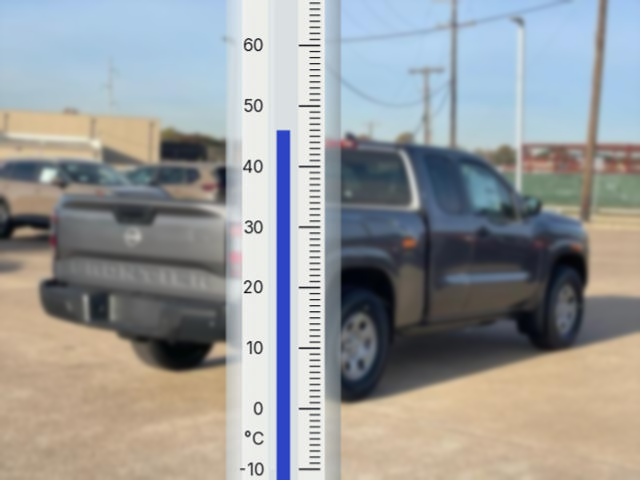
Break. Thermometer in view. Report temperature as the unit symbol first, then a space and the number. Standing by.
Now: °C 46
